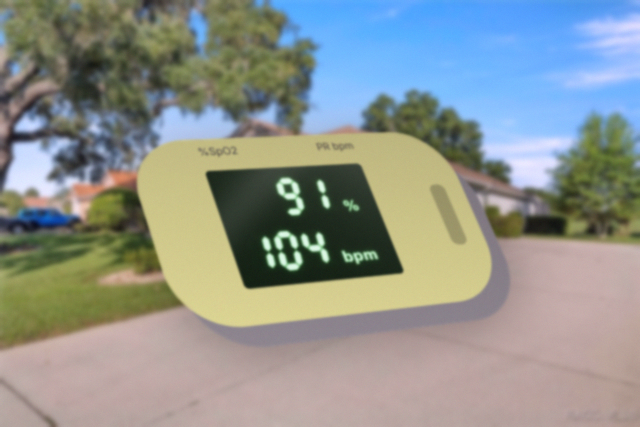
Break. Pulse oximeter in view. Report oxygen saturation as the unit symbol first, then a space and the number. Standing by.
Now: % 91
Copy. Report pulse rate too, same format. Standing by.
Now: bpm 104
